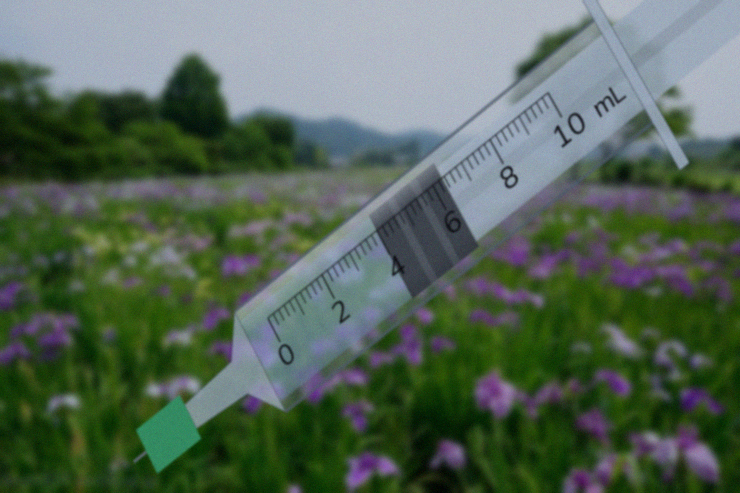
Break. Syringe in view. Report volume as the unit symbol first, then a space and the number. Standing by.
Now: mL 4
